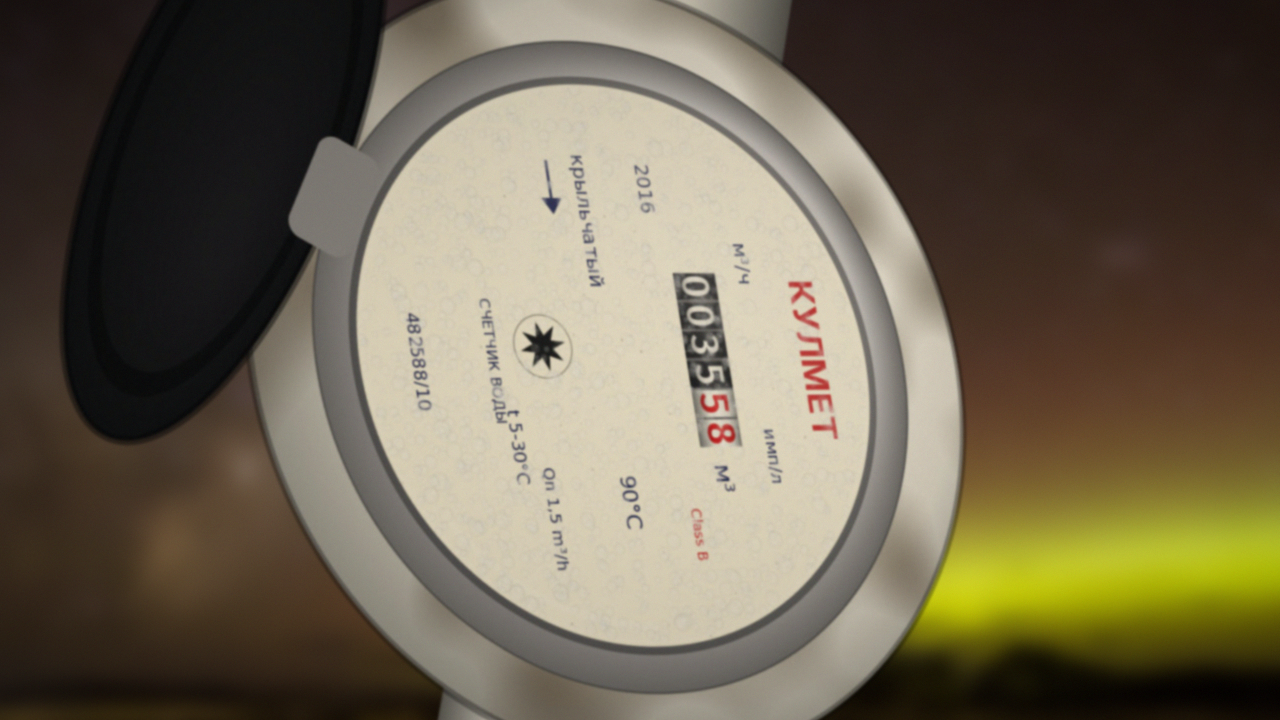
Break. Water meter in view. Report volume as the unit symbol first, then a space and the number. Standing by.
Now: m³ 35.58
